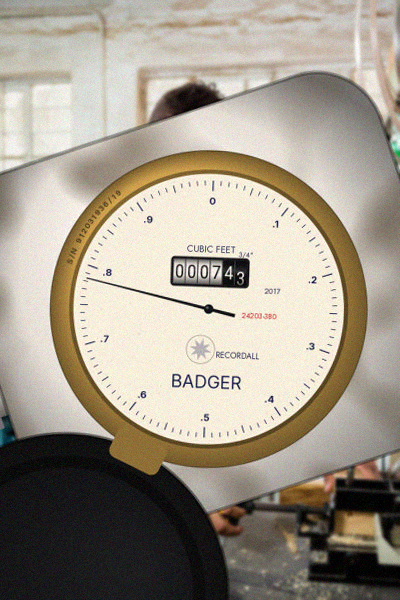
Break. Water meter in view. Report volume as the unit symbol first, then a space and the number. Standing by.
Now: ft³ 742.78
